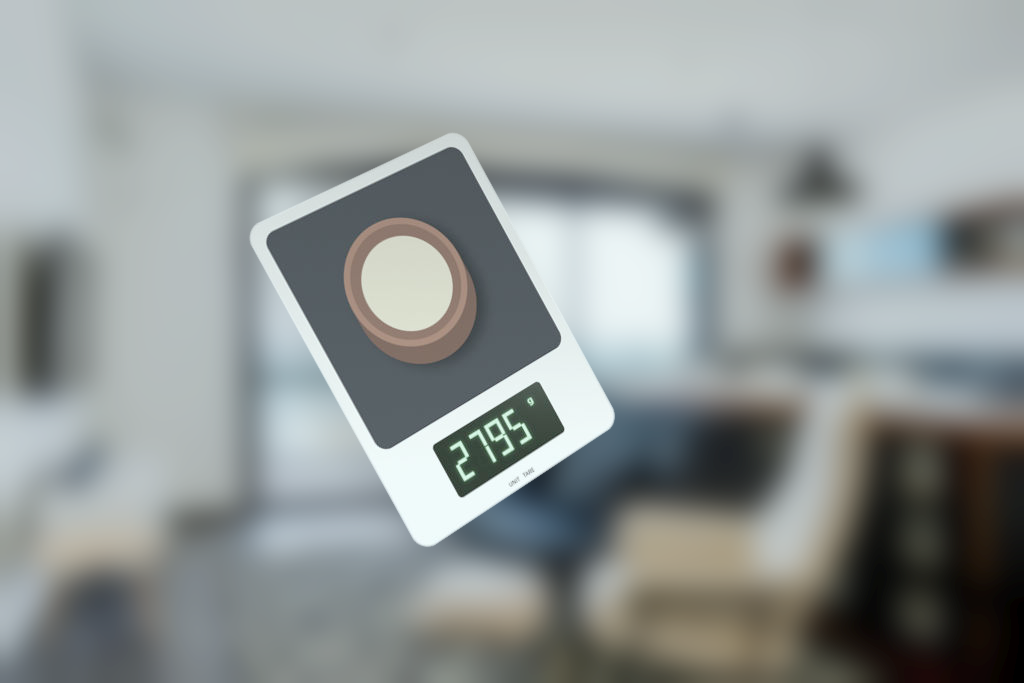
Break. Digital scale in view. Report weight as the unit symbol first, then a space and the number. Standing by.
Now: g 2795
